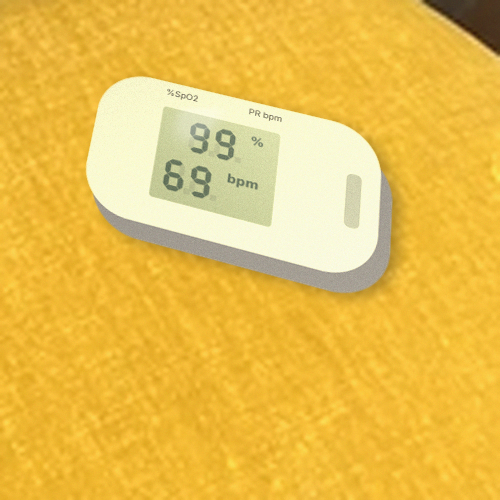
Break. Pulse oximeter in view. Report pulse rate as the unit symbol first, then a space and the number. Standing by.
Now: bpm 69
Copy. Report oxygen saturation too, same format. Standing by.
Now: % 99
